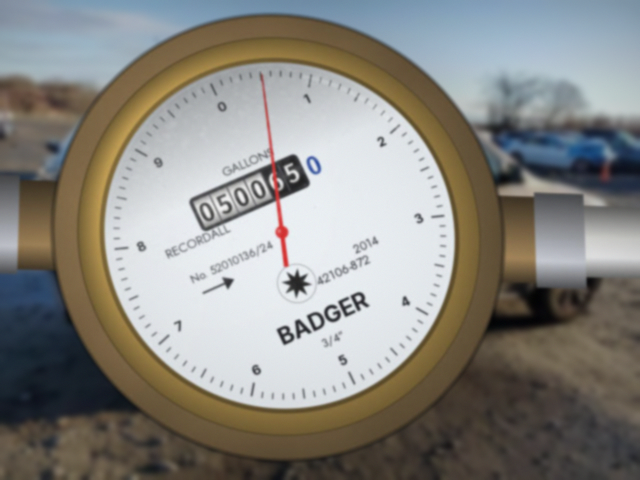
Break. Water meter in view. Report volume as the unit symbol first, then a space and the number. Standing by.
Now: gal 500650.5
